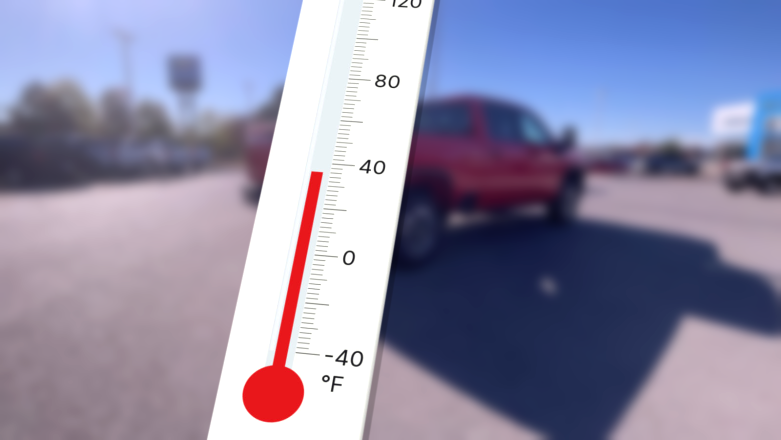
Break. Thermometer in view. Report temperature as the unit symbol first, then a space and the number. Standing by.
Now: °F 36
